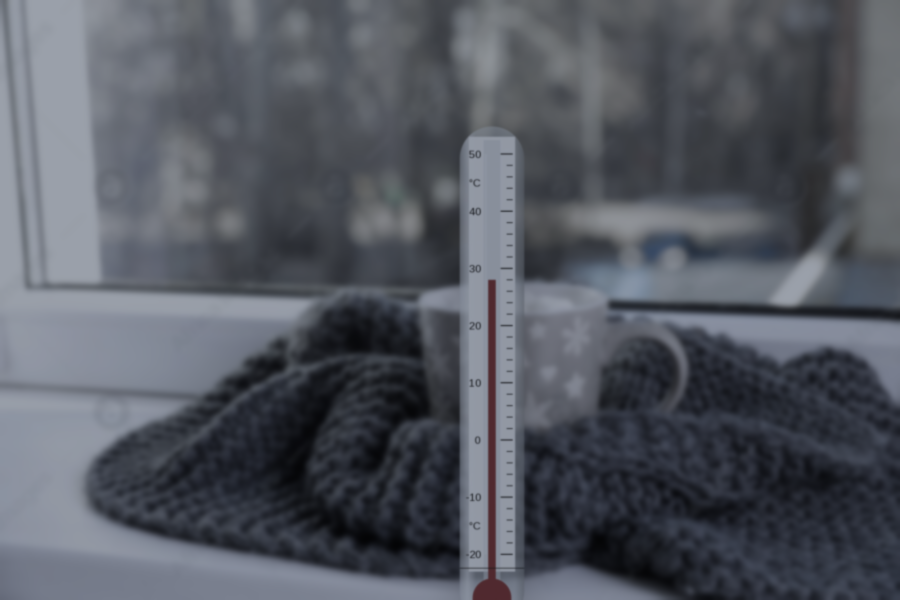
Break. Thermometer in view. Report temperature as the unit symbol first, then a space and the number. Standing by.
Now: °C 28
